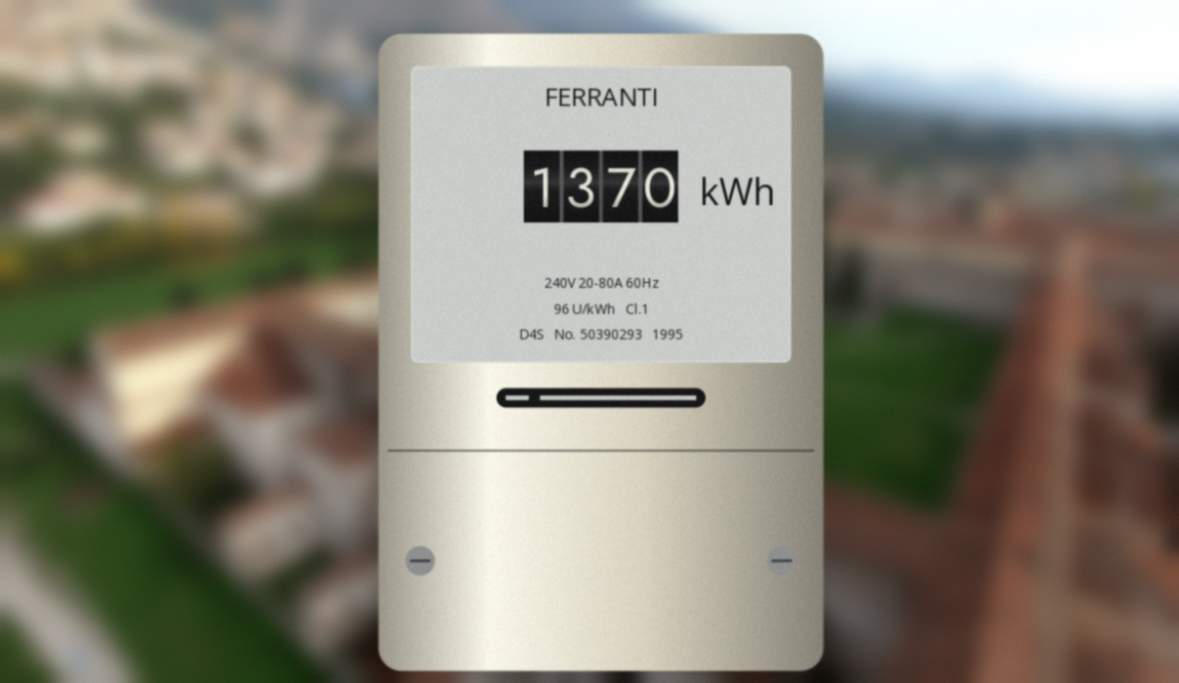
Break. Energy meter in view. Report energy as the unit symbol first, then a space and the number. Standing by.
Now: kWh 1370
